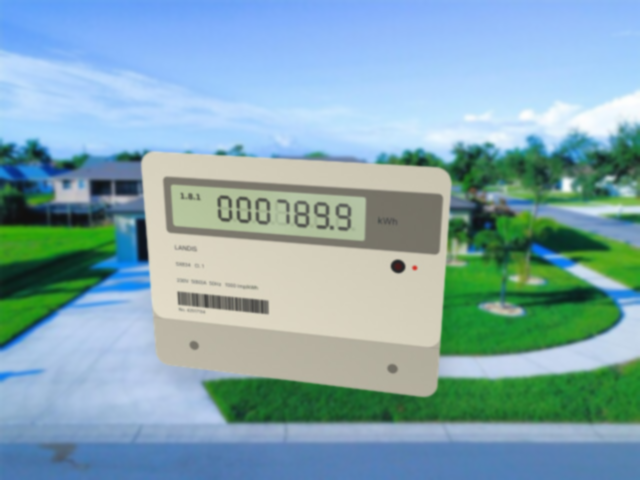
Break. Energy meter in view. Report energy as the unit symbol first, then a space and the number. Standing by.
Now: kWh 789.9
